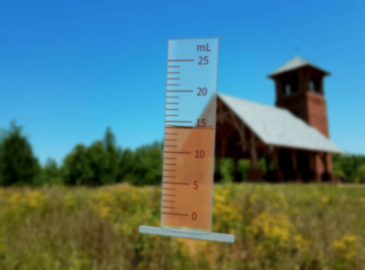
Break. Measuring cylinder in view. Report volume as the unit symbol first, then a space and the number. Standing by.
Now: mL 14
